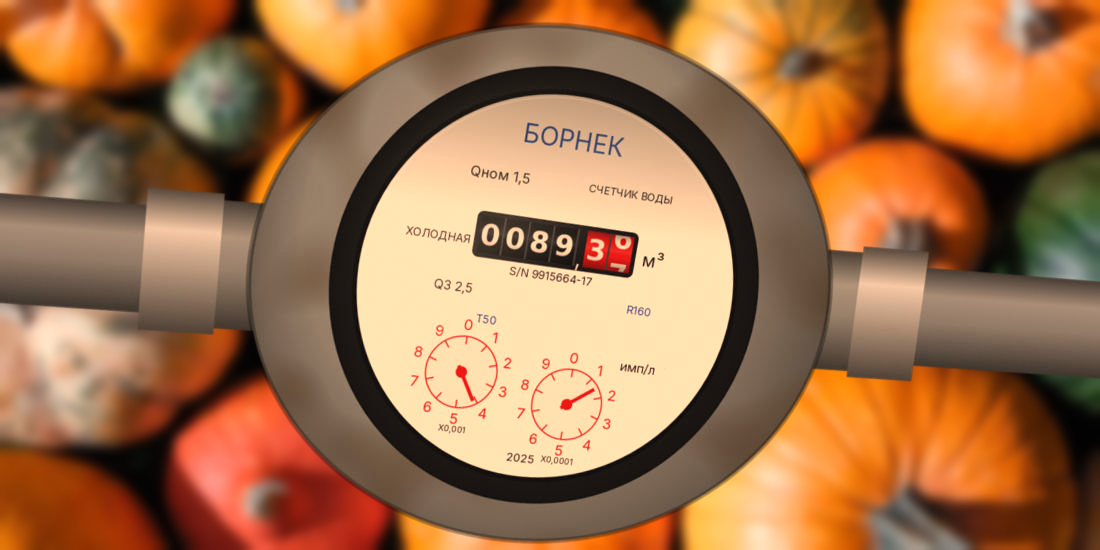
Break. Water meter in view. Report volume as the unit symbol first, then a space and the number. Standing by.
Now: m³ 89.3641
